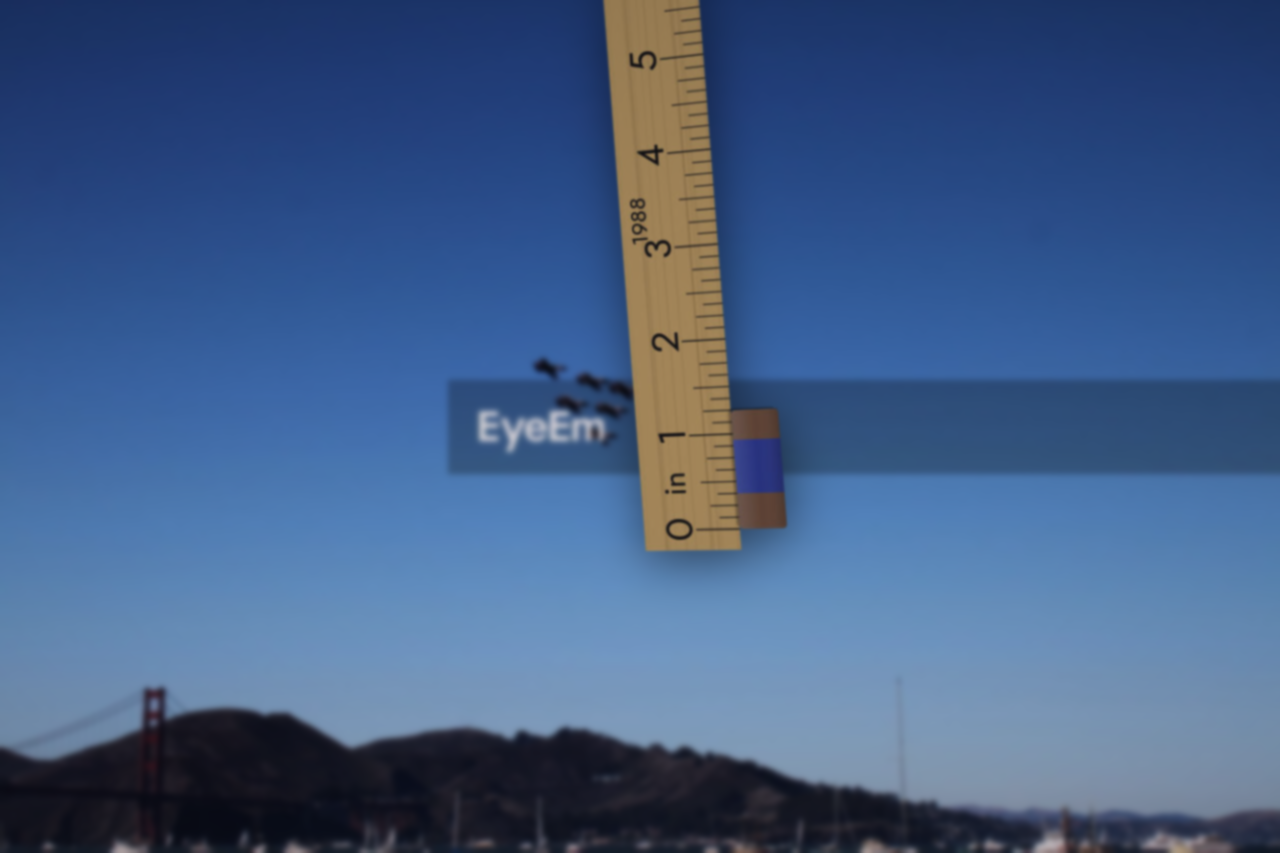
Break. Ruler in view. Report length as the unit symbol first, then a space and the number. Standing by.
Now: in 1.25
